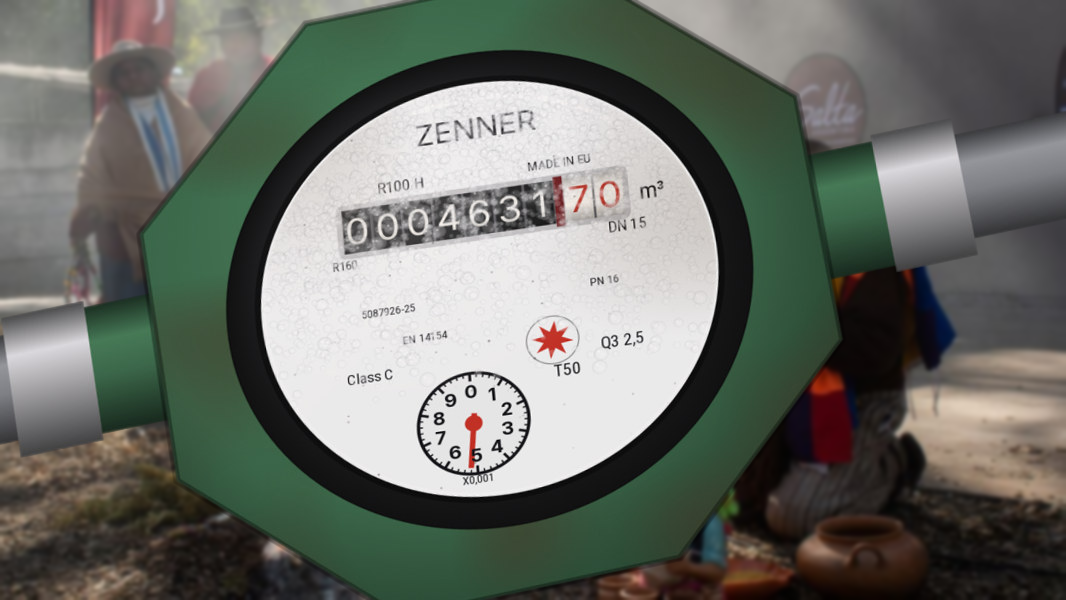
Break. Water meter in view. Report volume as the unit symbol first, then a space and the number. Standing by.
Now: m³ 4631.705
